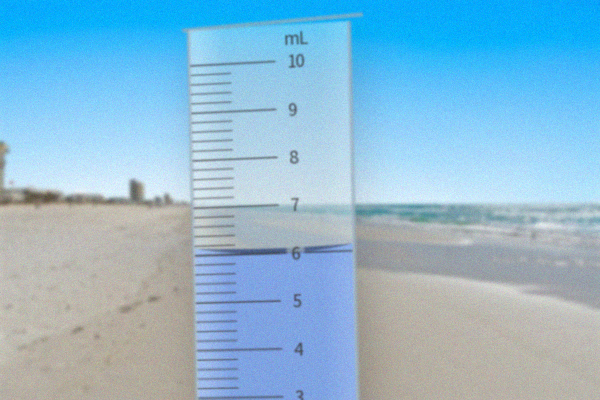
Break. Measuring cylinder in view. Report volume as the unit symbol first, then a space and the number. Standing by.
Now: mL 6
